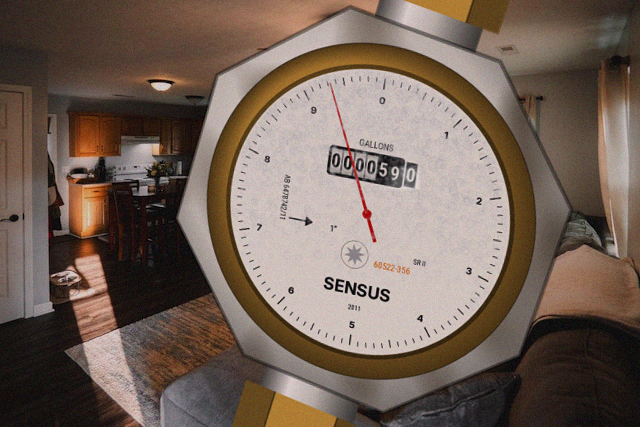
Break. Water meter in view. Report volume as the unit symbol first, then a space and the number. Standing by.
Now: gal 589.3
